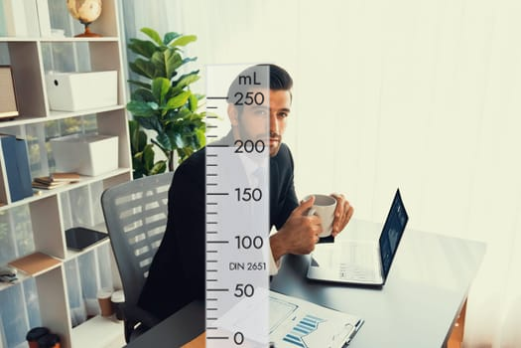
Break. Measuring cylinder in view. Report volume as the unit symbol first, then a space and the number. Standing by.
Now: mL 200
